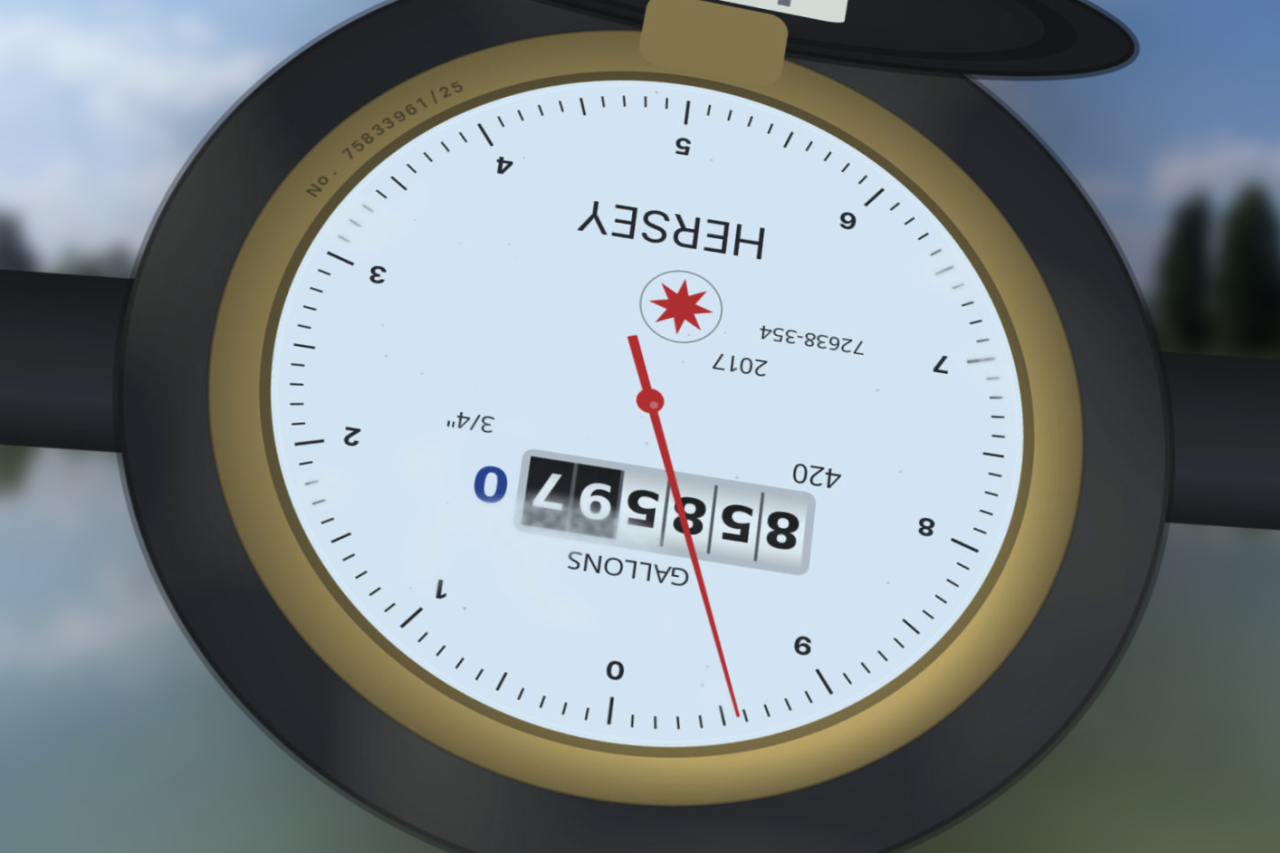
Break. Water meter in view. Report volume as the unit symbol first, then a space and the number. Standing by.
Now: gal 8585969.4
